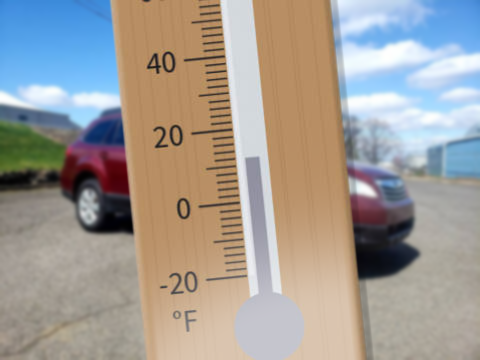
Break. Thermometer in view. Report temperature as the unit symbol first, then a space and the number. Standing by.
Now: °F 12
